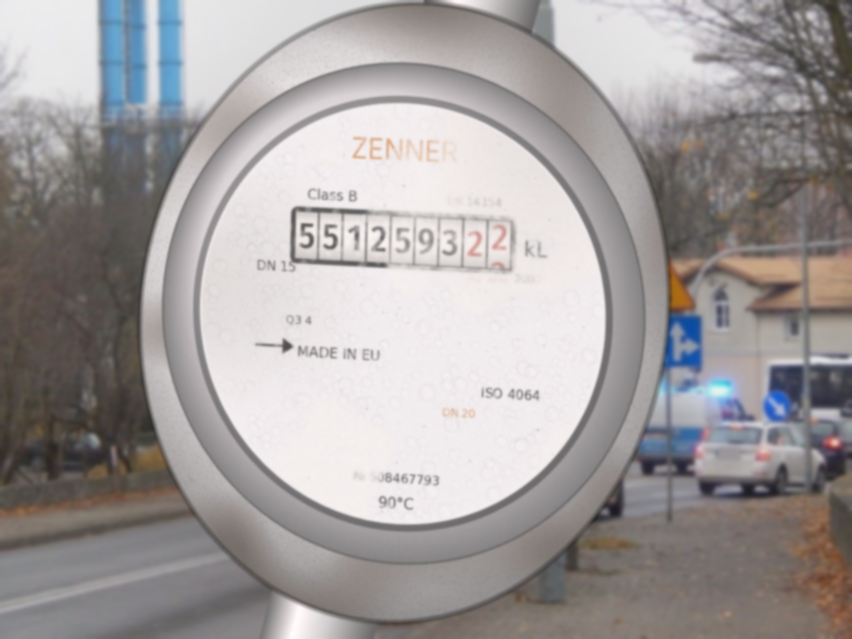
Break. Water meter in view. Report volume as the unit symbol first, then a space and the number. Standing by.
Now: kL 5512593.22
